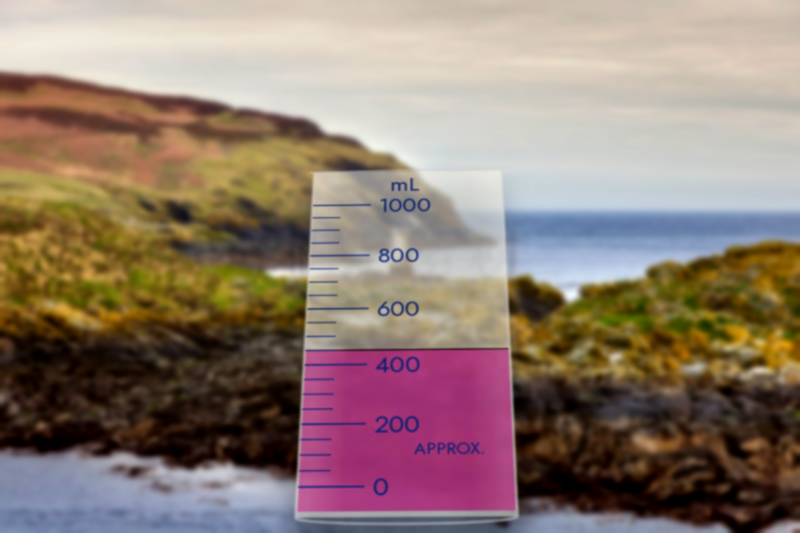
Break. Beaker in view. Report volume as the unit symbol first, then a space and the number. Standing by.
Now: mL 450
